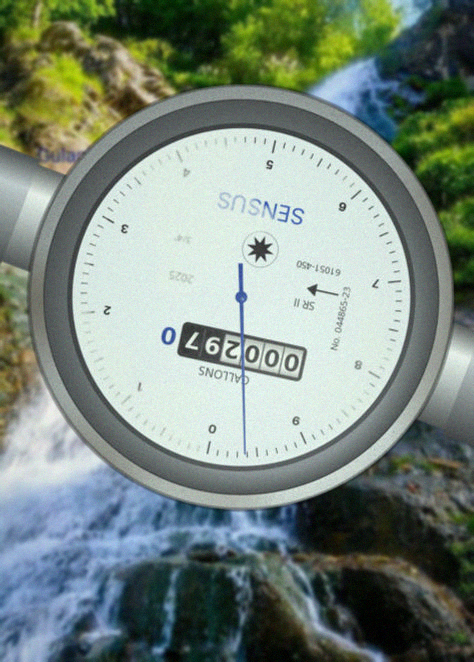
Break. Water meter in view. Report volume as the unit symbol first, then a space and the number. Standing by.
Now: gal 2969.6
